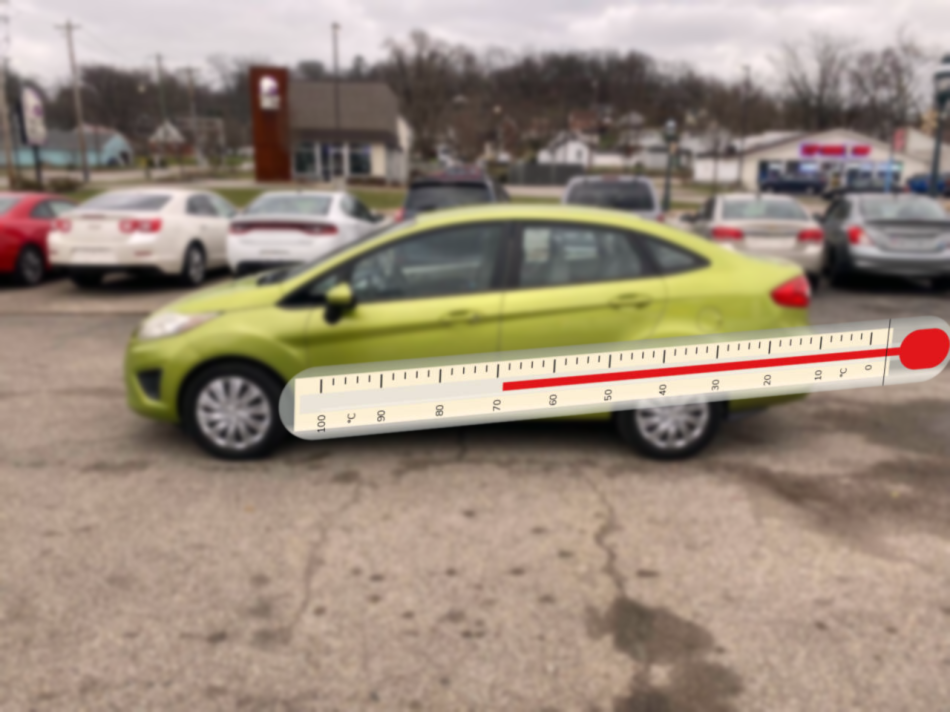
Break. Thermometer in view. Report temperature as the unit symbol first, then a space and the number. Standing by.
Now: °C 69
